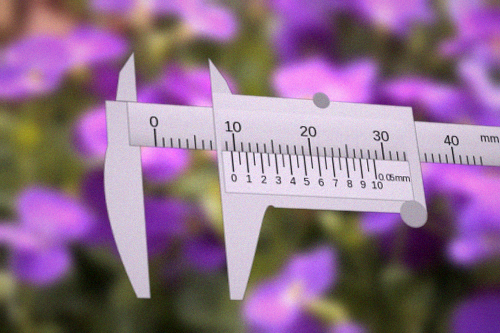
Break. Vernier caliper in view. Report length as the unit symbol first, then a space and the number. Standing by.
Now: mm 9.6
